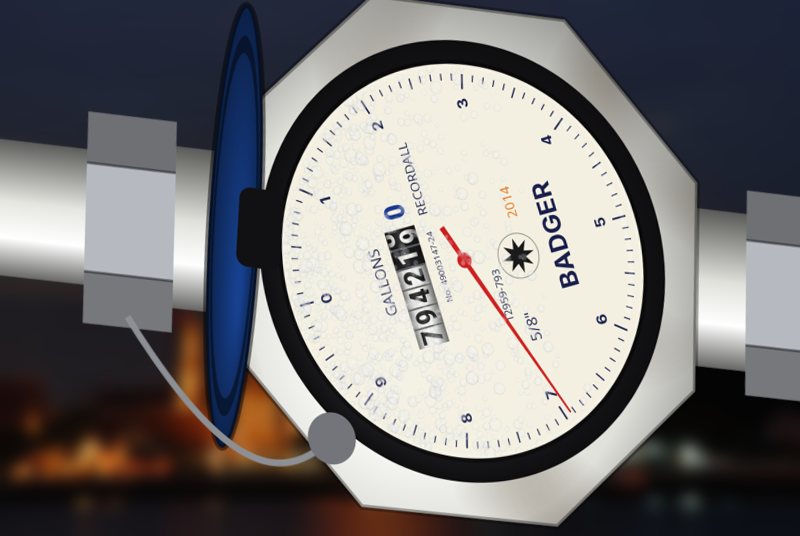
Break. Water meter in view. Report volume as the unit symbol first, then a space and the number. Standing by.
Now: gal 7942186.9
